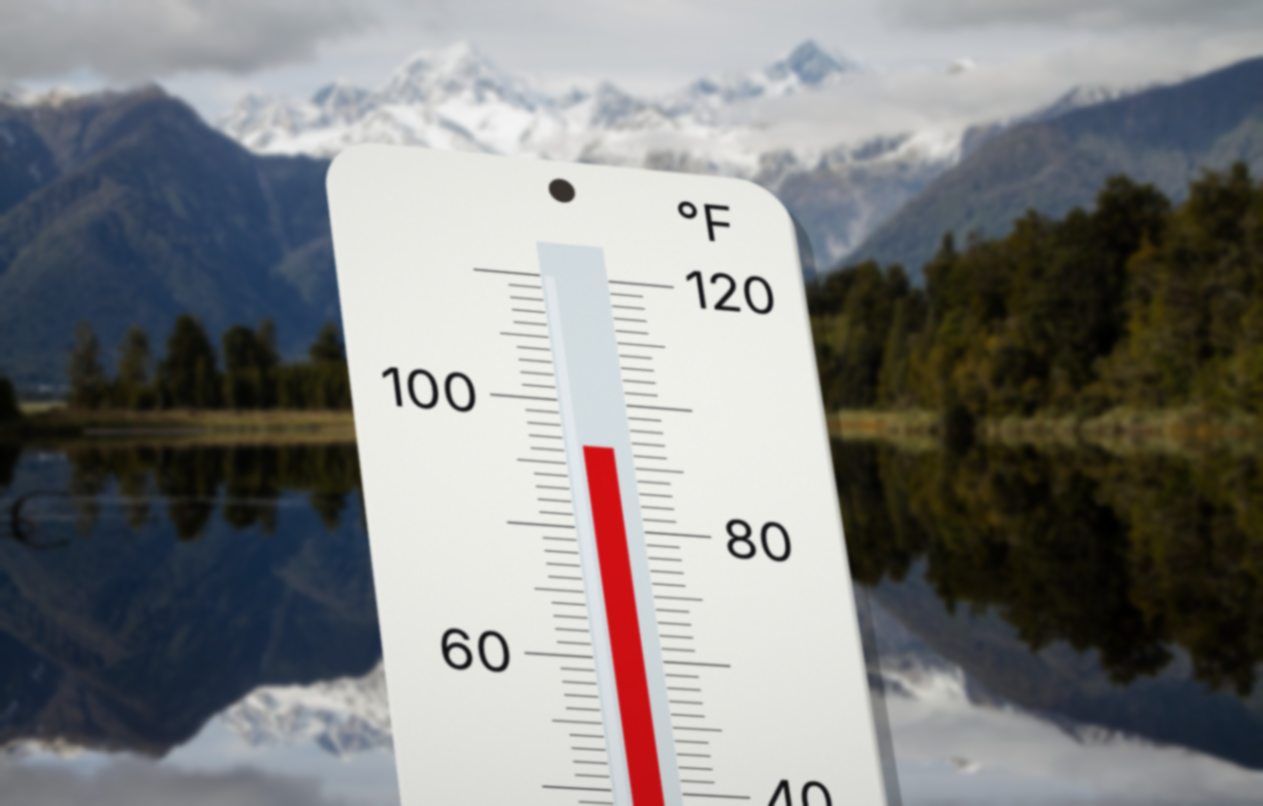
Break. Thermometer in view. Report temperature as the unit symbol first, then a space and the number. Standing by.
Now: °F 93
